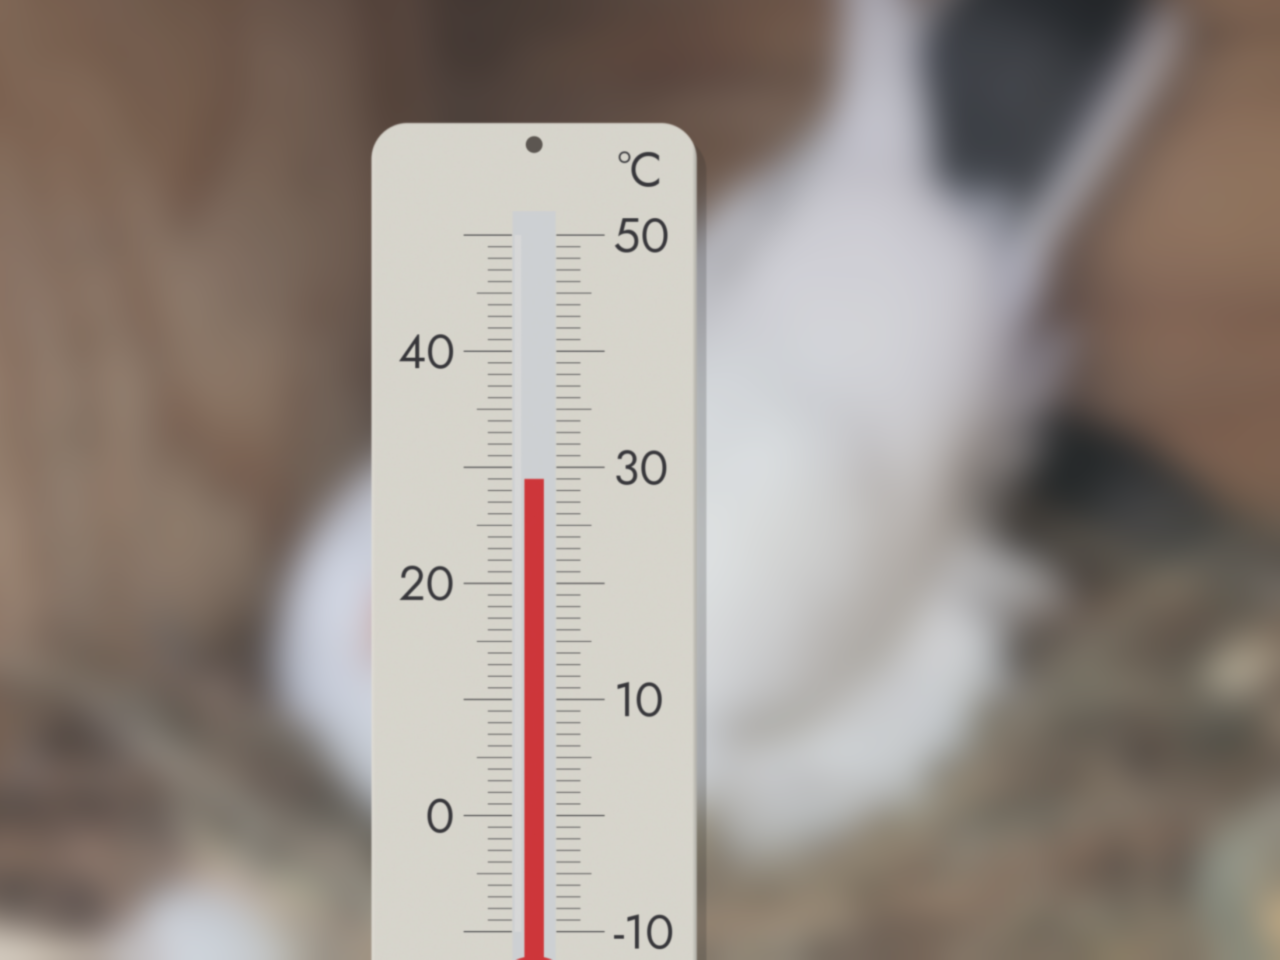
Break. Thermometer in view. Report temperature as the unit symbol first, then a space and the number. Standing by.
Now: °C 29
